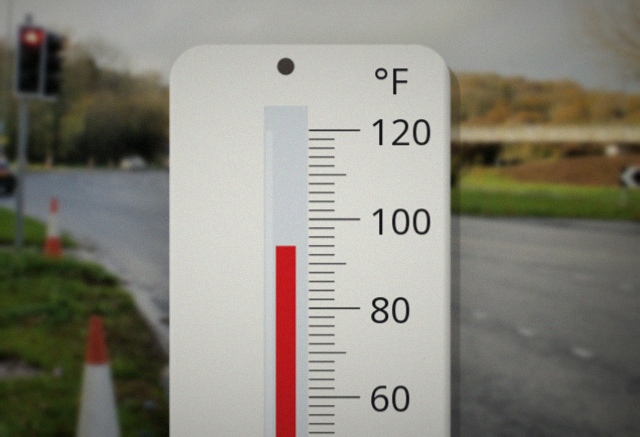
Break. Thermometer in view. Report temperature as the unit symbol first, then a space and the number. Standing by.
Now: °F 94
